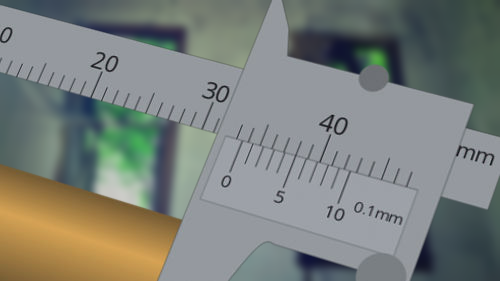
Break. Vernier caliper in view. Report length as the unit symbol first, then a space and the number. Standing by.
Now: mm 33.5
